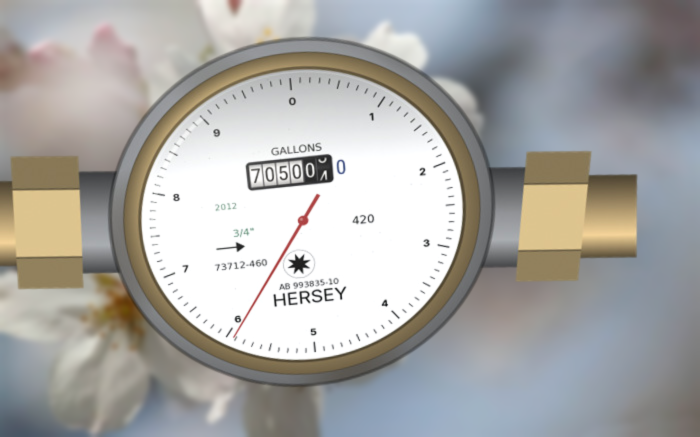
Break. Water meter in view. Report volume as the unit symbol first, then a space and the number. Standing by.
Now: gal 7050035.9
